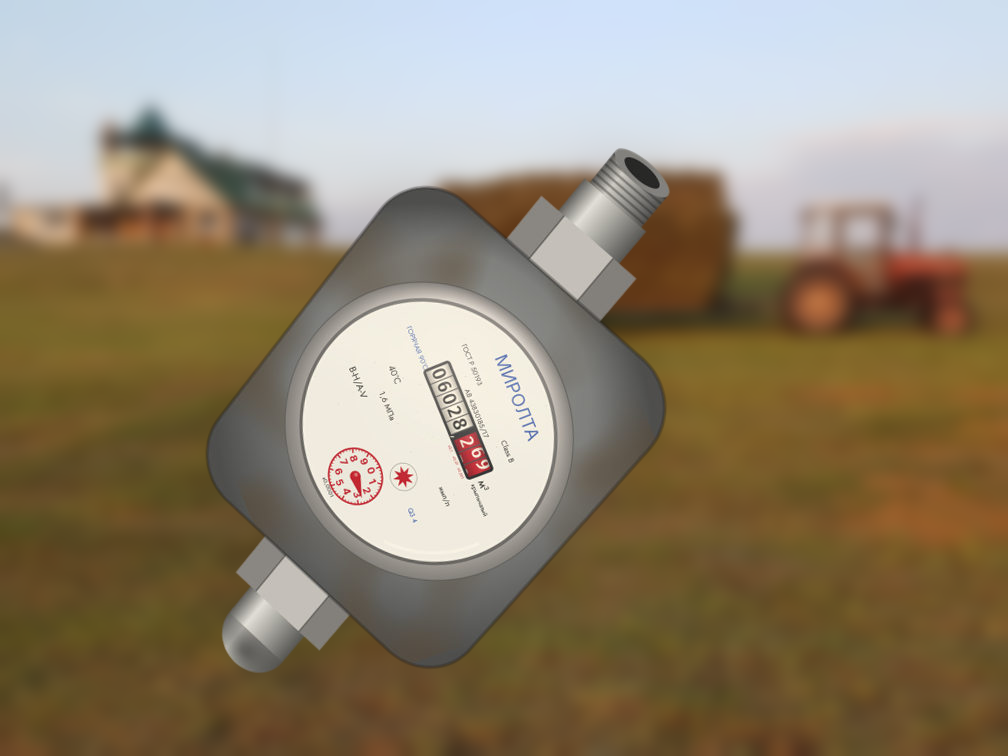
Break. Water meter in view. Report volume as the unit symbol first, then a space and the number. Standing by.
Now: m³ 6028.2692
